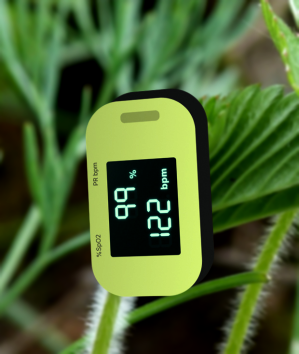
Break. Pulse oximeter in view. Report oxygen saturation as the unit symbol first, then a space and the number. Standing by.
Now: % 99
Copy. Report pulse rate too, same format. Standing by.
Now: bpm 122
